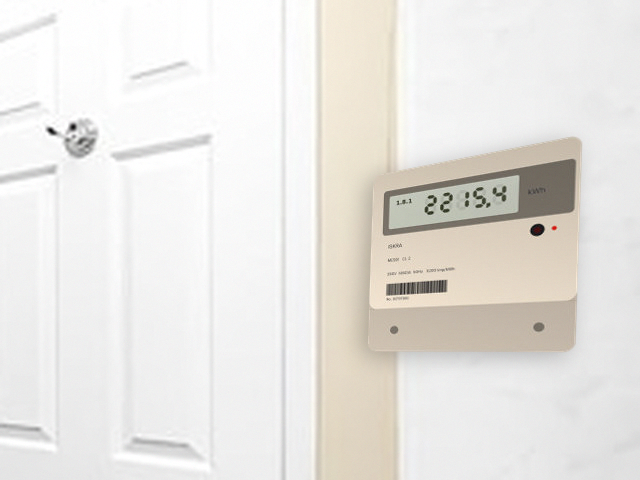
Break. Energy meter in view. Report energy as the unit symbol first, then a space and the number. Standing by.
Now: kWh 2215.4
